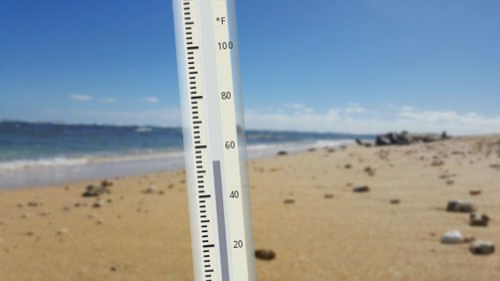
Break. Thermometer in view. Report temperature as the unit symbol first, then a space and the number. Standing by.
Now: °F 54
